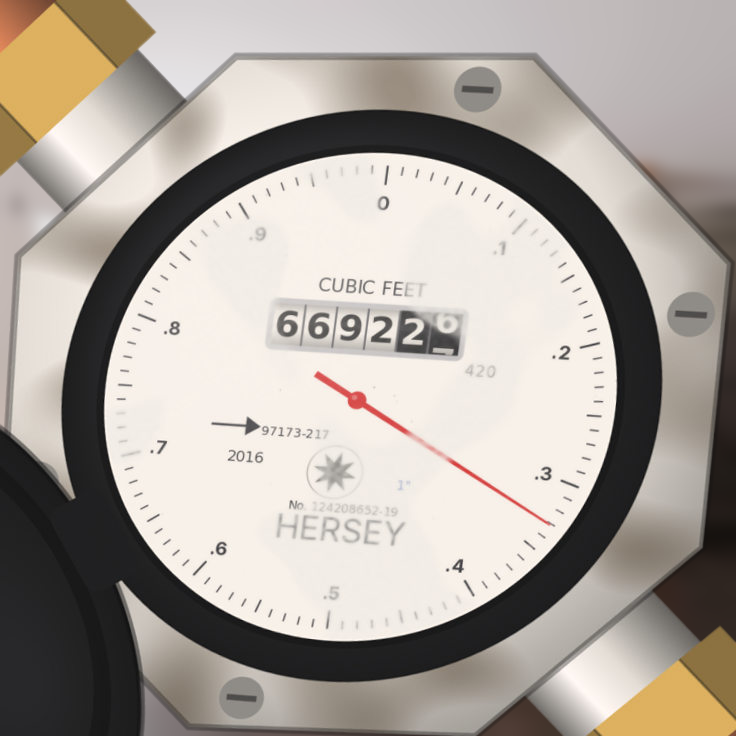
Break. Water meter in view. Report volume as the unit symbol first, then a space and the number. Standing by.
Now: ft³ 669226.33
